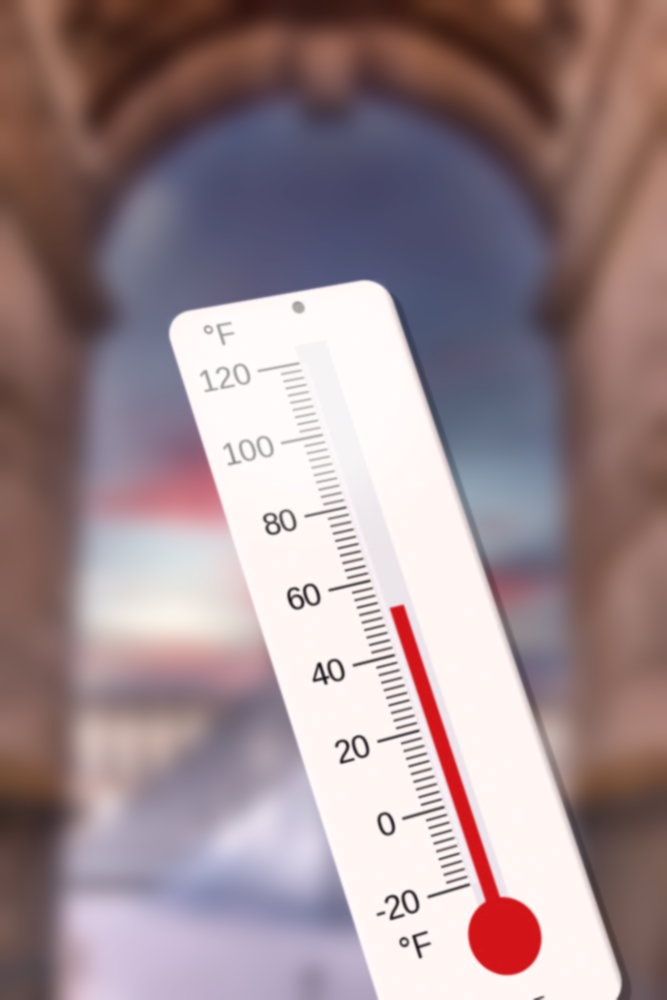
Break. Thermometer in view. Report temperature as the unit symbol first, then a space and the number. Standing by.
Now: °F 52
